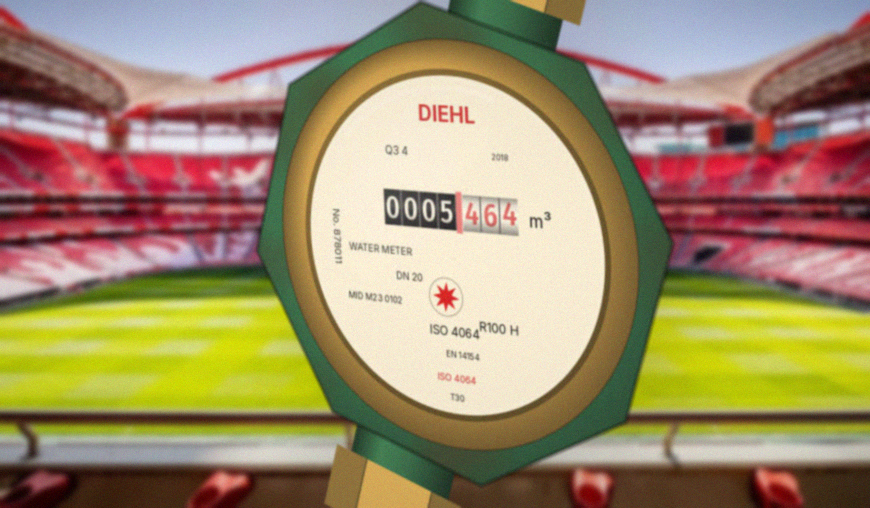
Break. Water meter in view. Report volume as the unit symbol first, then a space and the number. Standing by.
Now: m³ 5.464
